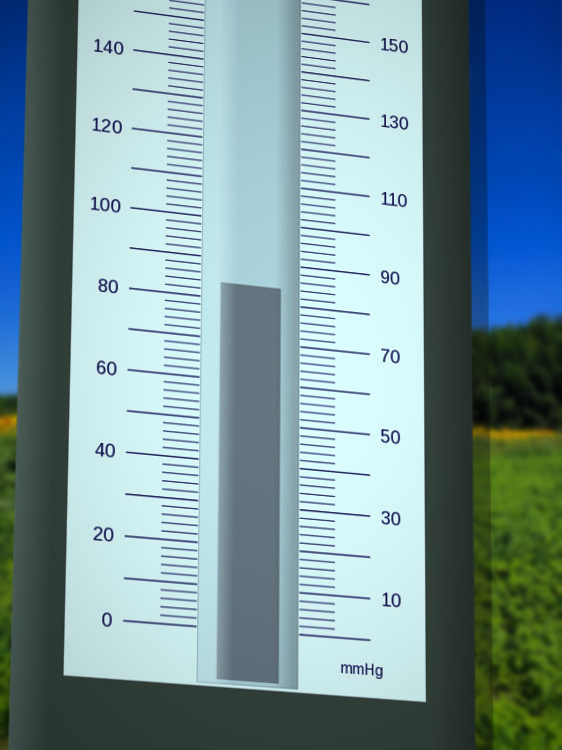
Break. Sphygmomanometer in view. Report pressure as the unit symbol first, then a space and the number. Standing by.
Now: mmHg 84
